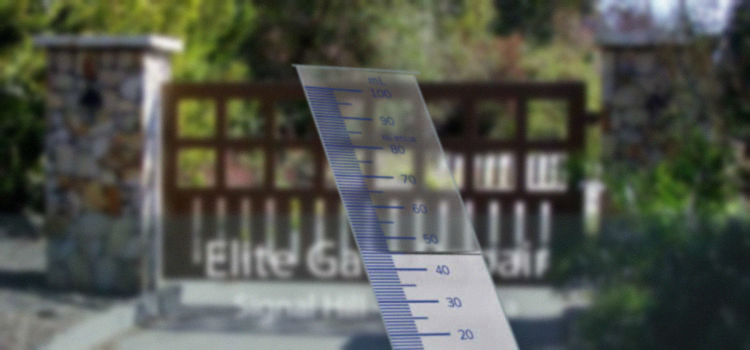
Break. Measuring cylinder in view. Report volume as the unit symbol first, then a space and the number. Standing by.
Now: mL 45
